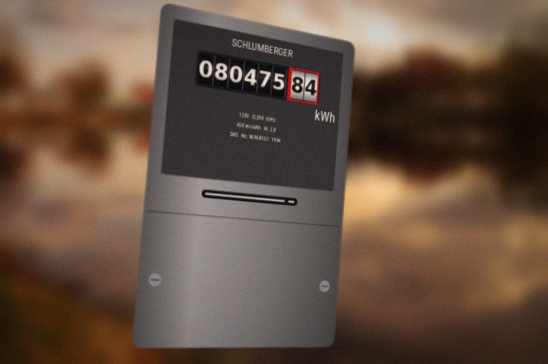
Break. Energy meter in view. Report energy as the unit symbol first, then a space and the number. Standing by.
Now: kWh 80475.84
